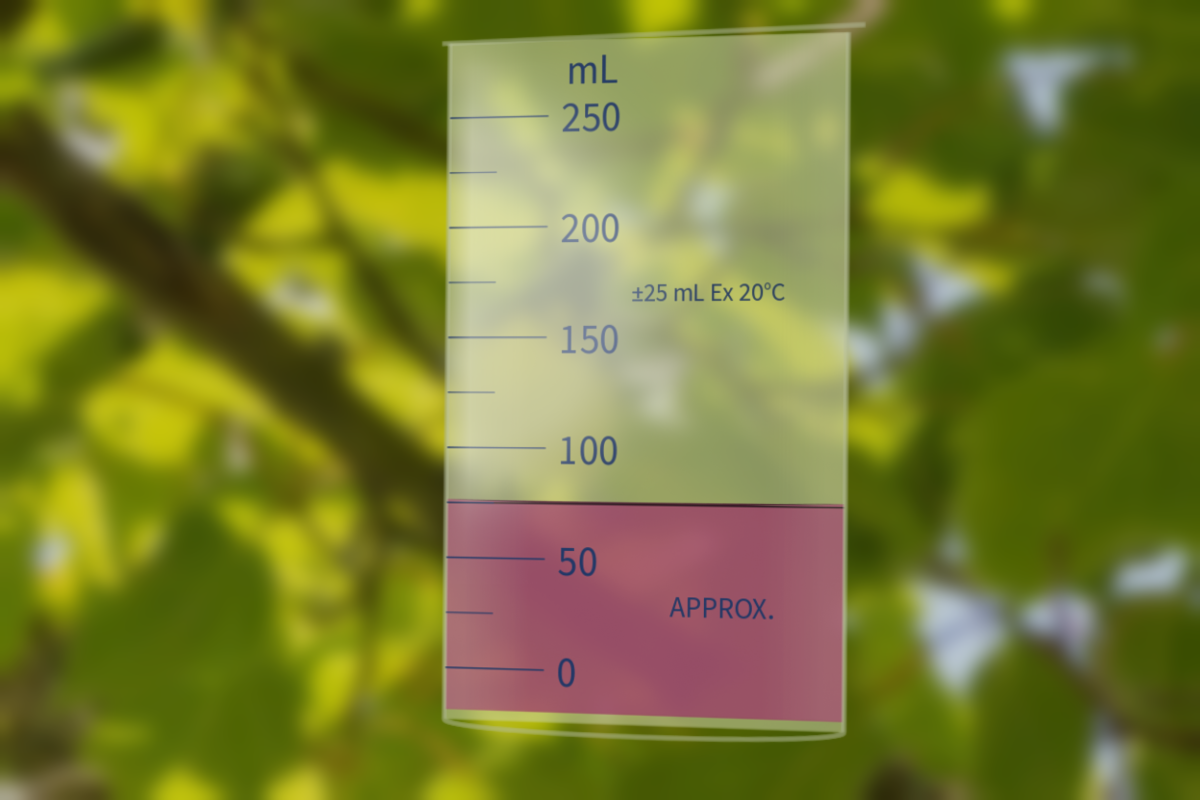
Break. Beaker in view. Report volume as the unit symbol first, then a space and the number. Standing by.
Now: mL 75
